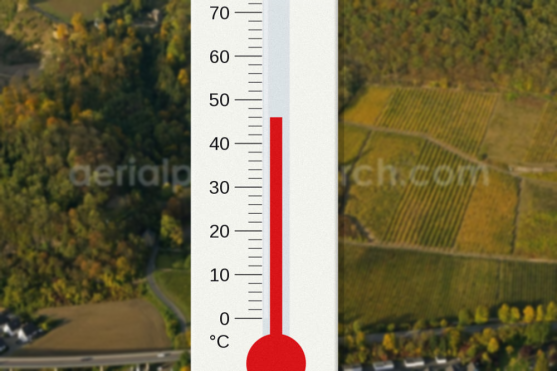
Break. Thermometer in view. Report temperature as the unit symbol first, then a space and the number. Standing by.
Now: °C 46
